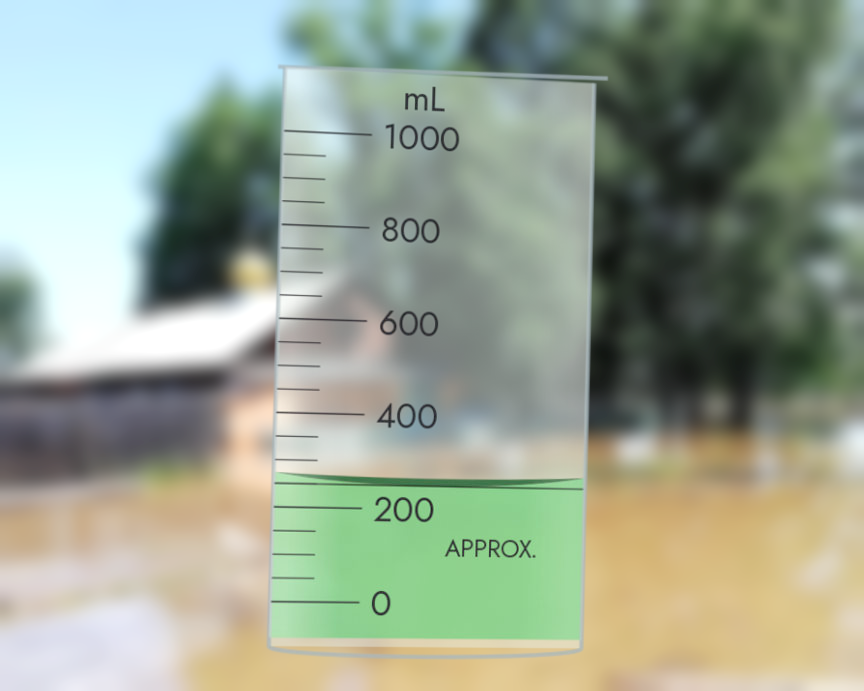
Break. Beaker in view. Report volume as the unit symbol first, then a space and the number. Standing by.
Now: mL 250
